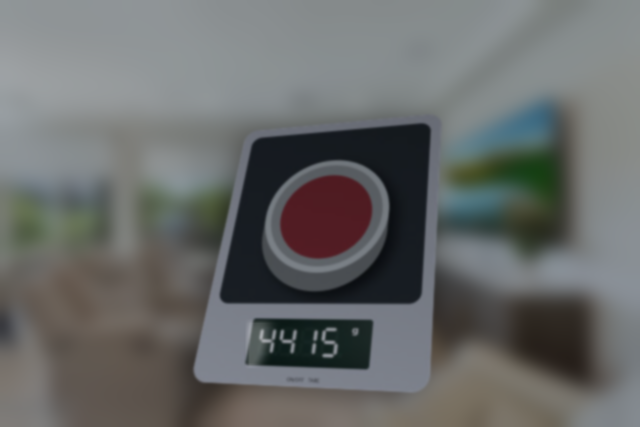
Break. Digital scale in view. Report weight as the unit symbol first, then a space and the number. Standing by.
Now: g 4415
